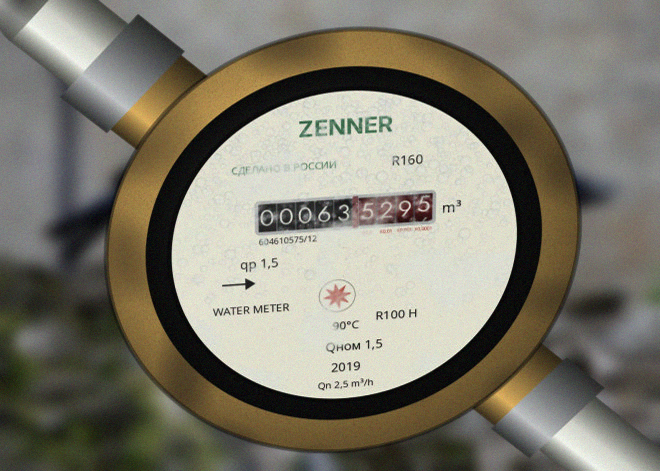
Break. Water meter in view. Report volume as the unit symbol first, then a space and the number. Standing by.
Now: m³ 63.5295
